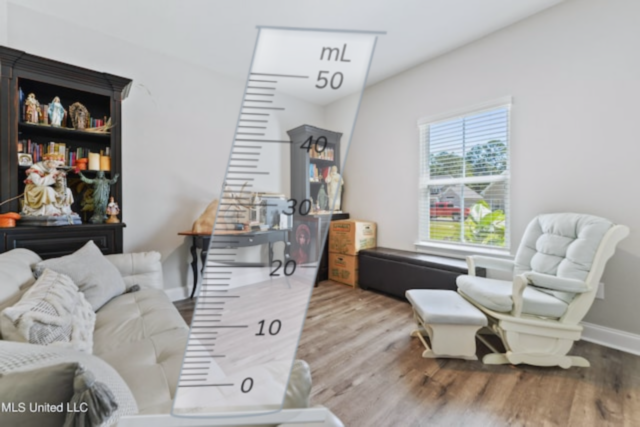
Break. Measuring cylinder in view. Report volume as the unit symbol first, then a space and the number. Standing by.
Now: mL 20
